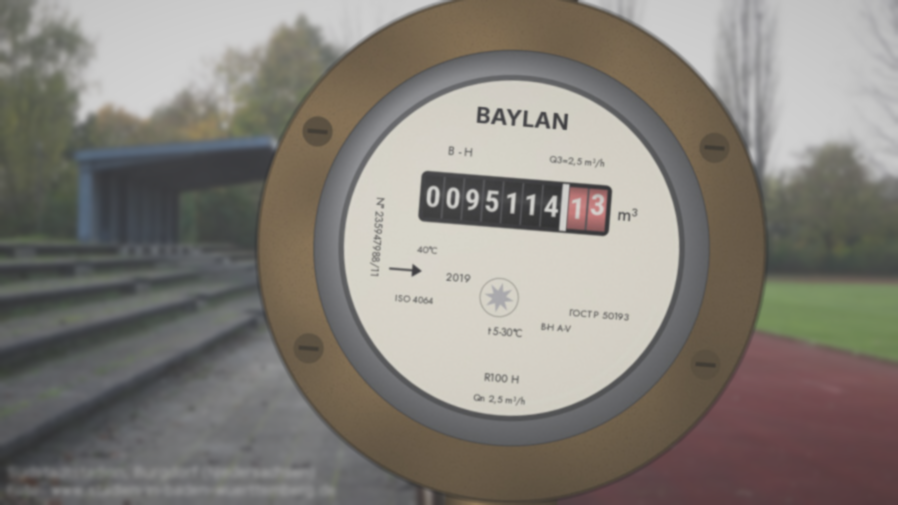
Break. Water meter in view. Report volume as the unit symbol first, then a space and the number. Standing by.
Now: m³ 95114.13
